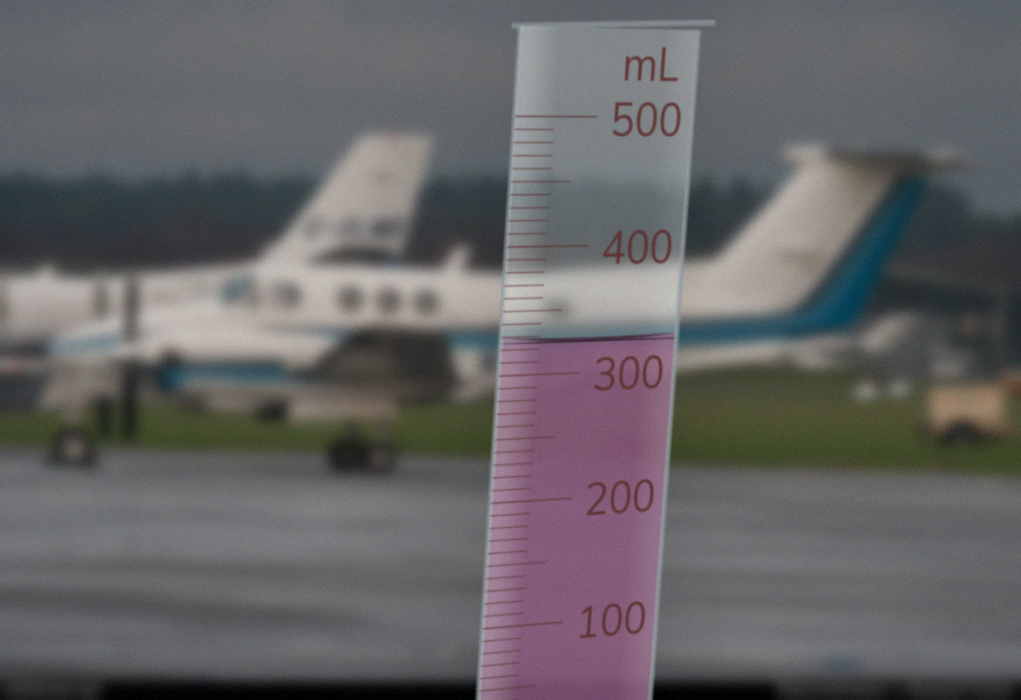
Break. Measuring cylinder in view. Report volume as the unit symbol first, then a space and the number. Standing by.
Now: mL 325
